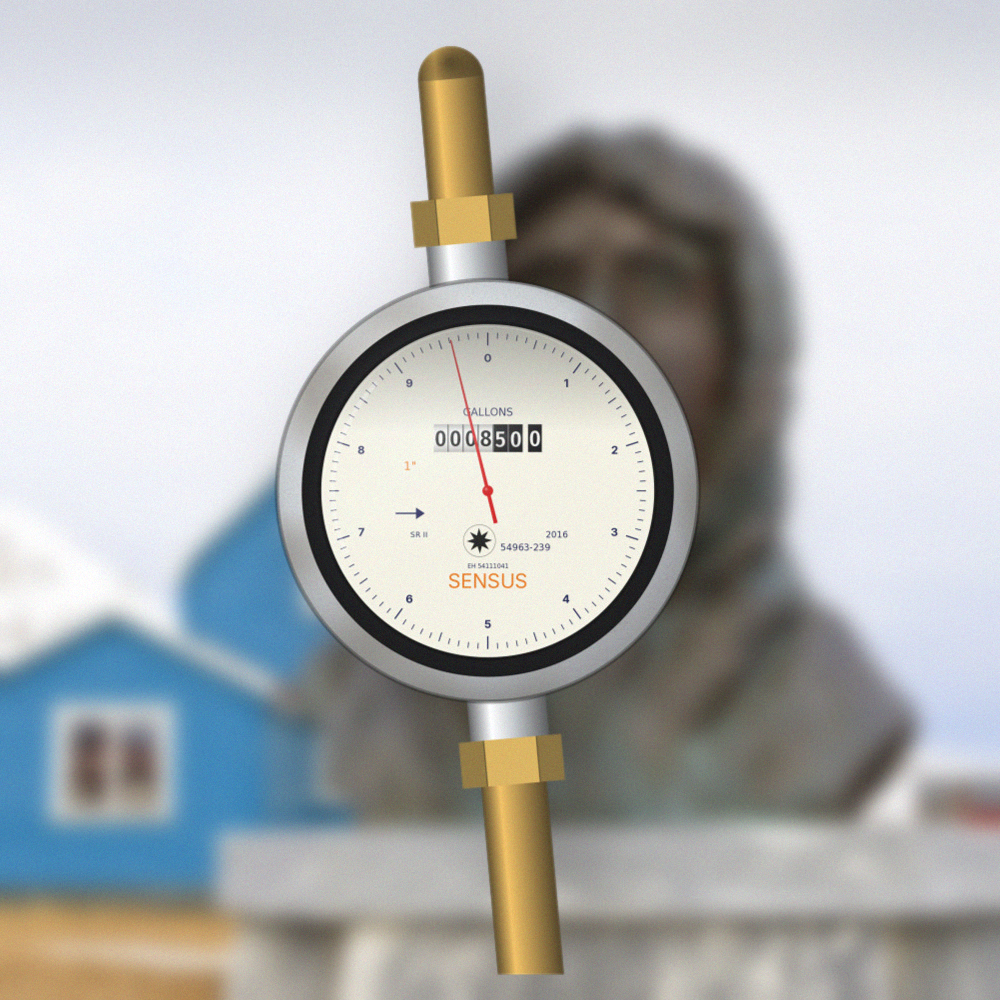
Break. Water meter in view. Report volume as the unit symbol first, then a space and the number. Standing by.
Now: gal 8499.6
